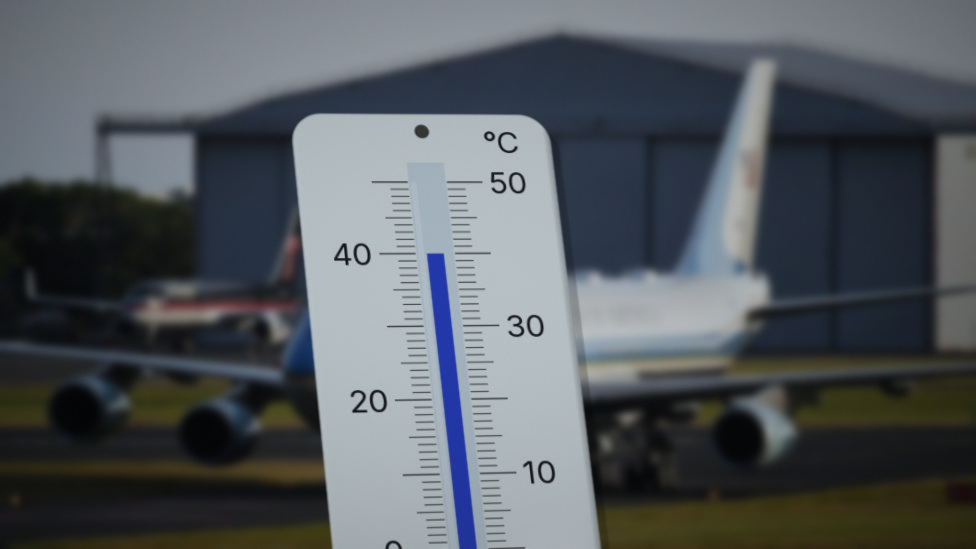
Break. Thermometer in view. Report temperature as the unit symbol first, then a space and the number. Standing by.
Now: °C 40
